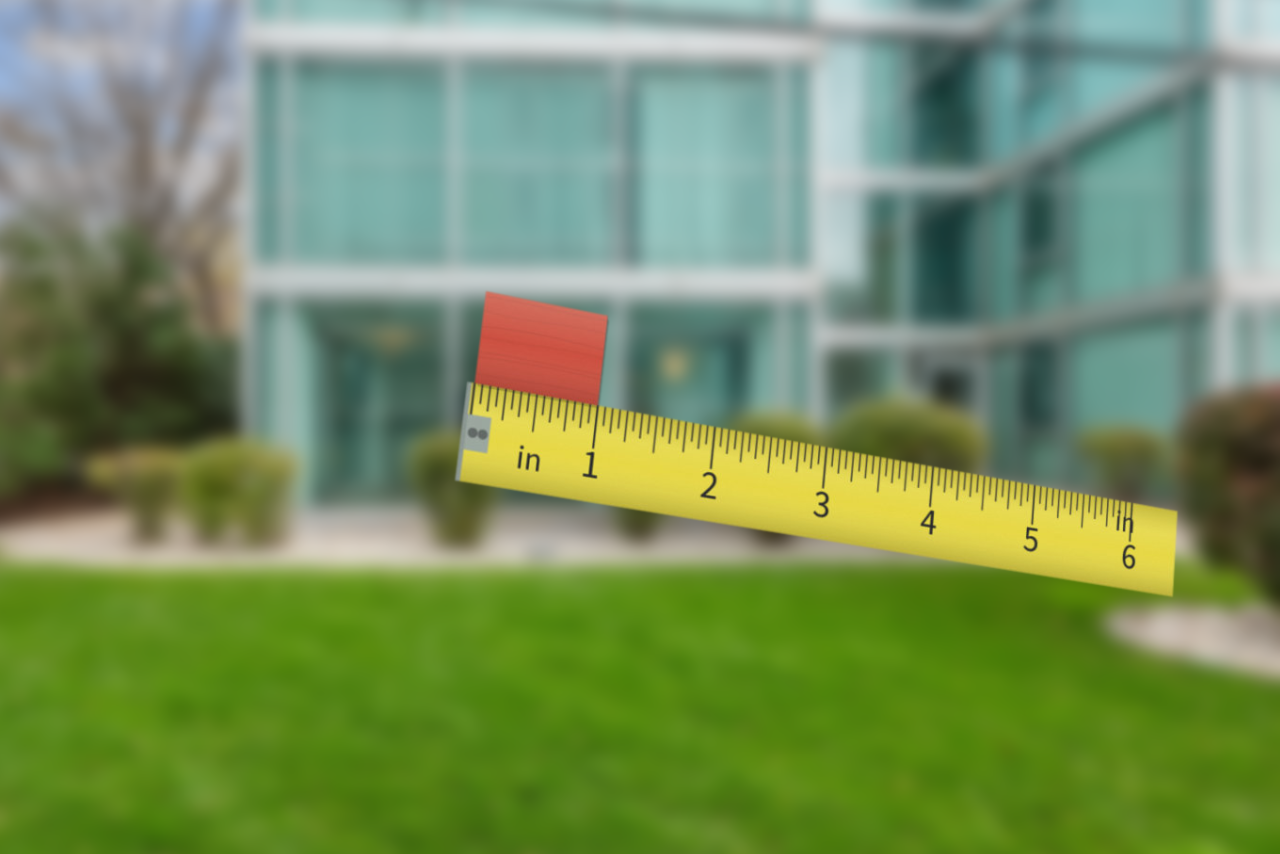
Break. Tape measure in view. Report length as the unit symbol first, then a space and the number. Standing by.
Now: in 1
